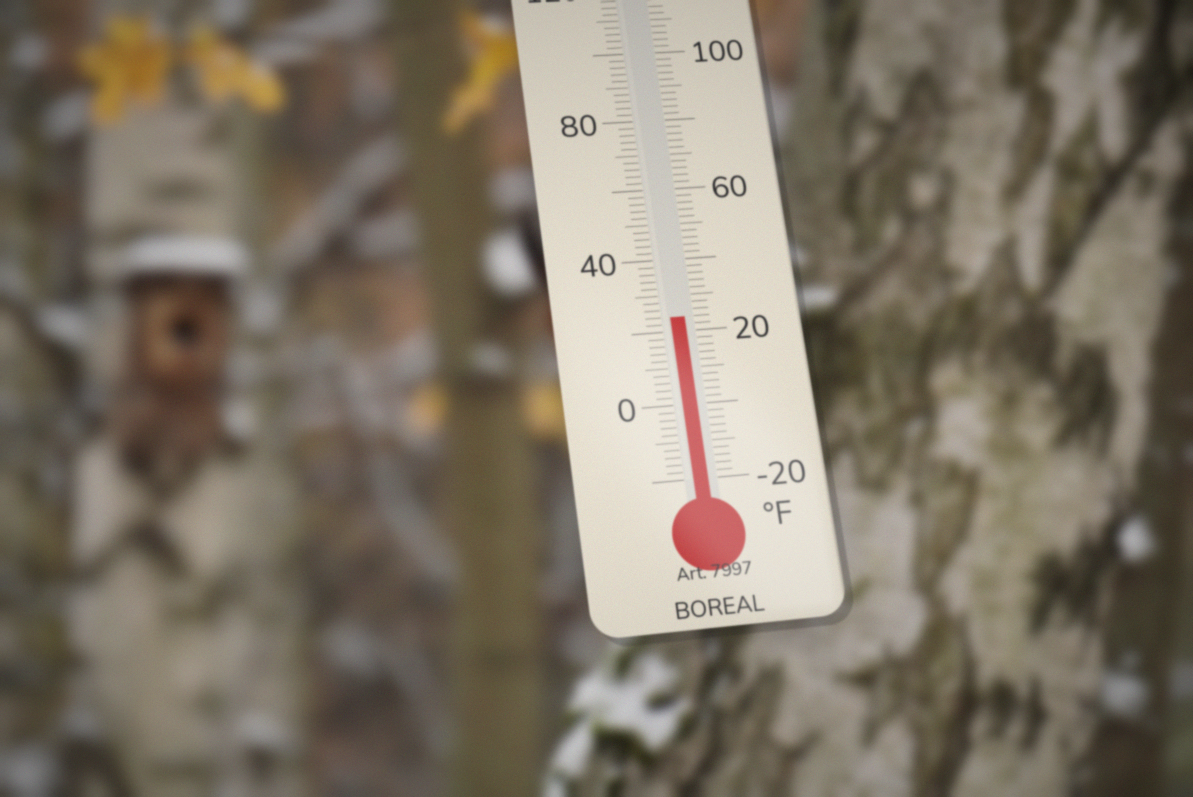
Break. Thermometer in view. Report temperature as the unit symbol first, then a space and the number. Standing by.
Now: °F 24
